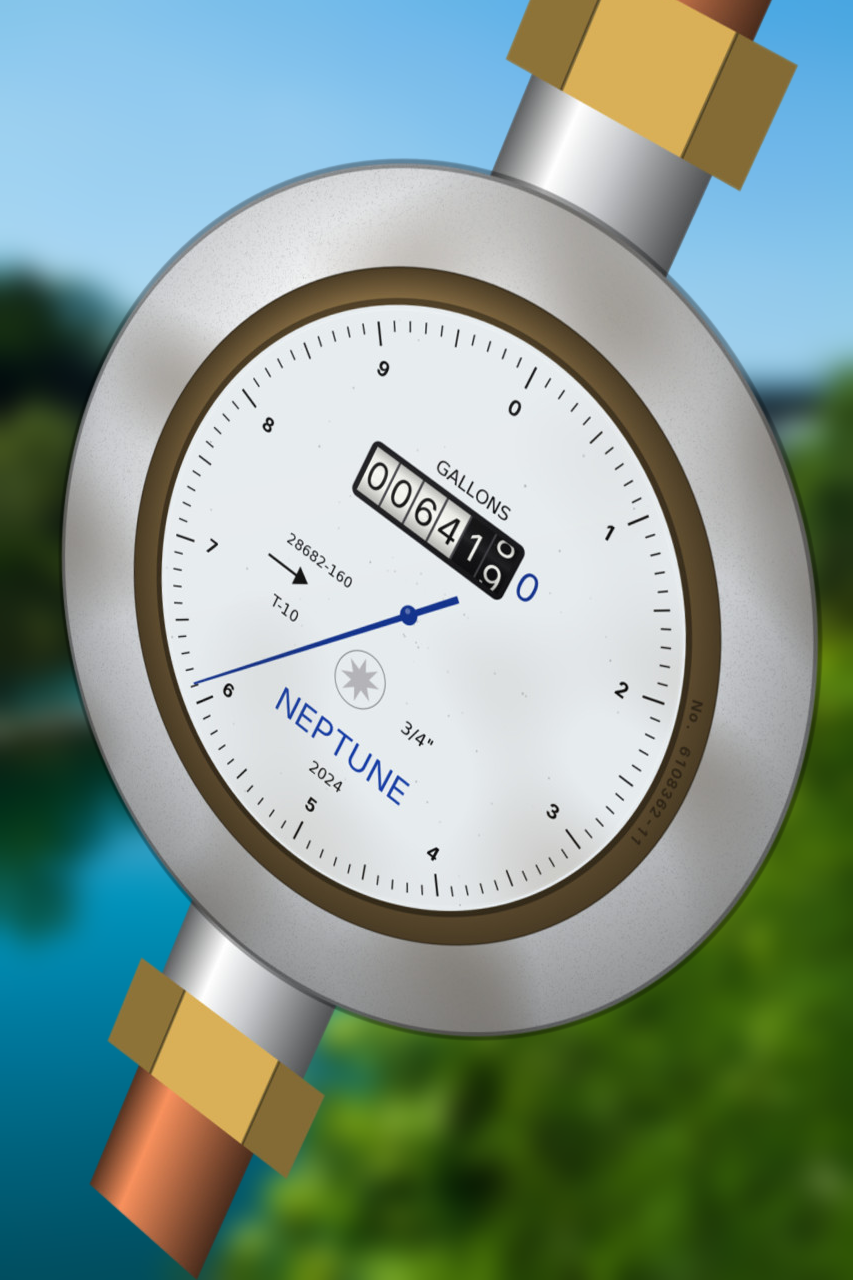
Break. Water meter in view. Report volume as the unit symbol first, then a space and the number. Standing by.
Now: gal 64186.1
